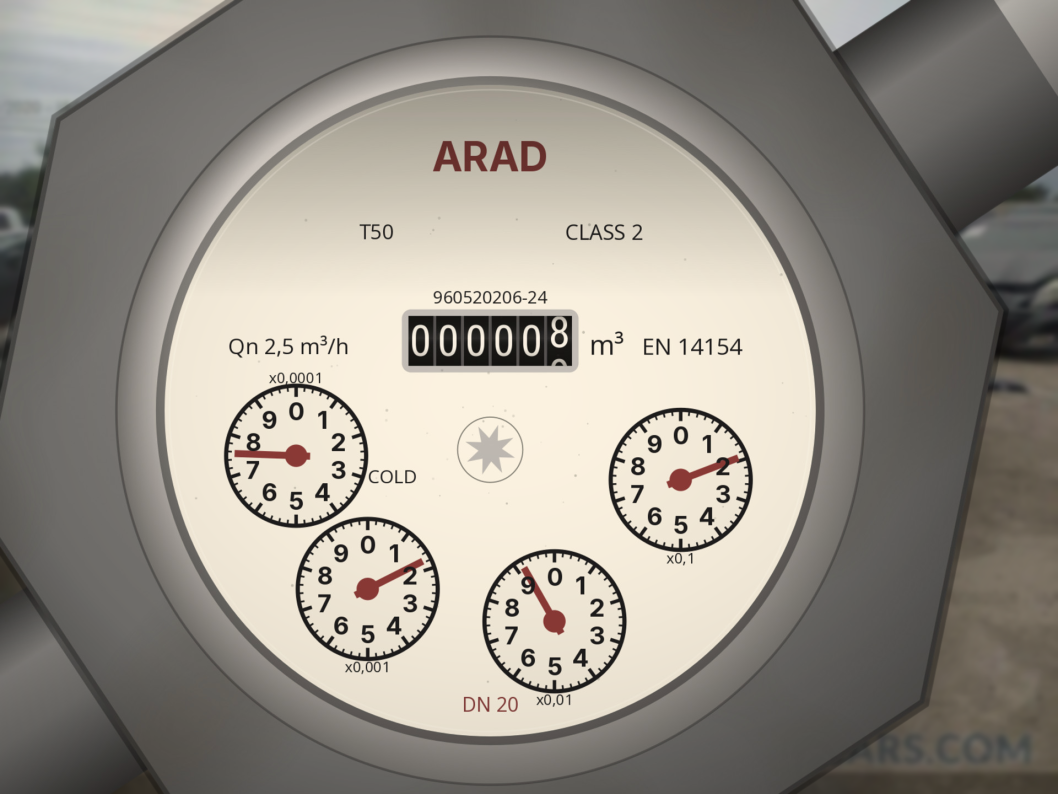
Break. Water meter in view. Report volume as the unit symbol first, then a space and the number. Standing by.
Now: m³ 8.1917
